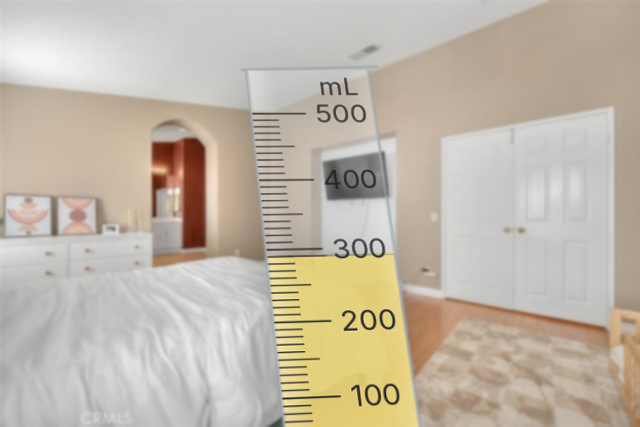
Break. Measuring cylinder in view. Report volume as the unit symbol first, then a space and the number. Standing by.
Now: mL 290
